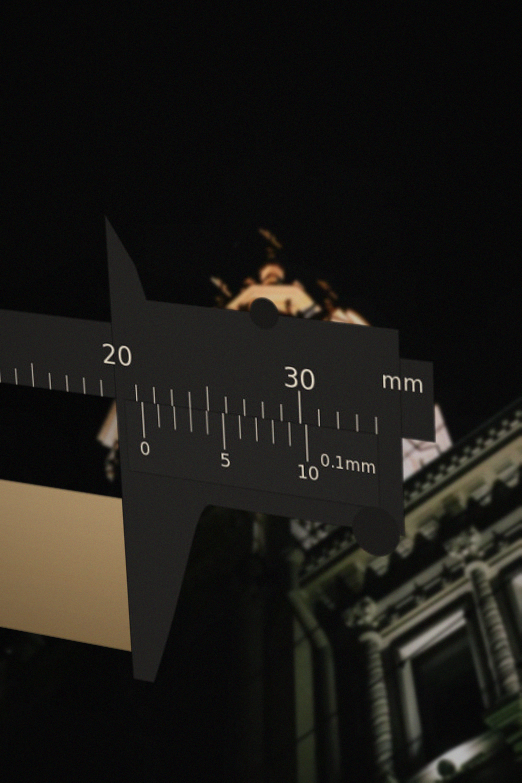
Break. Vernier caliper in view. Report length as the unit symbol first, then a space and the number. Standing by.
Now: mm 21.3
